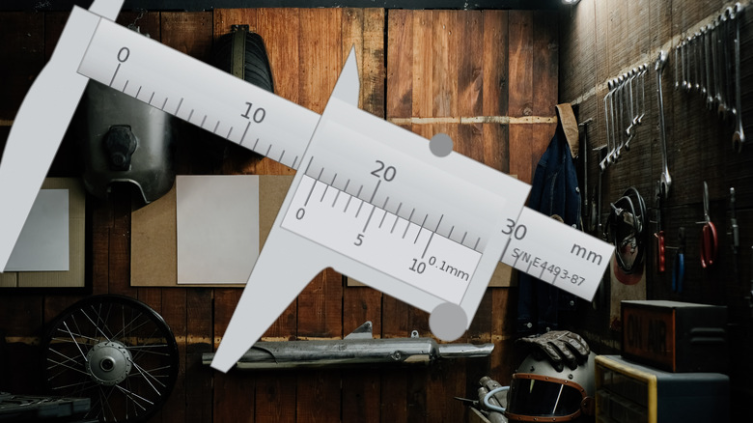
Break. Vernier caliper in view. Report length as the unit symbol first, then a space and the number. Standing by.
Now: mm 15.9
